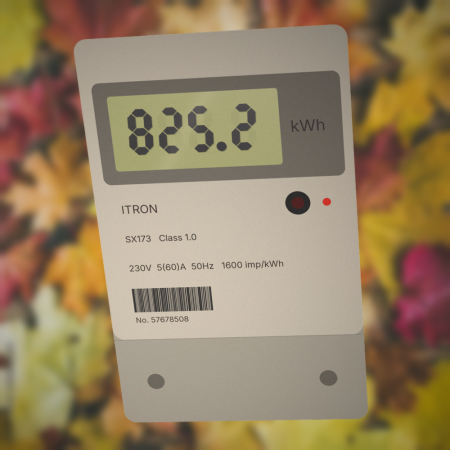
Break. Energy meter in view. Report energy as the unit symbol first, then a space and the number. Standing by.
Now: kWh 825.2
